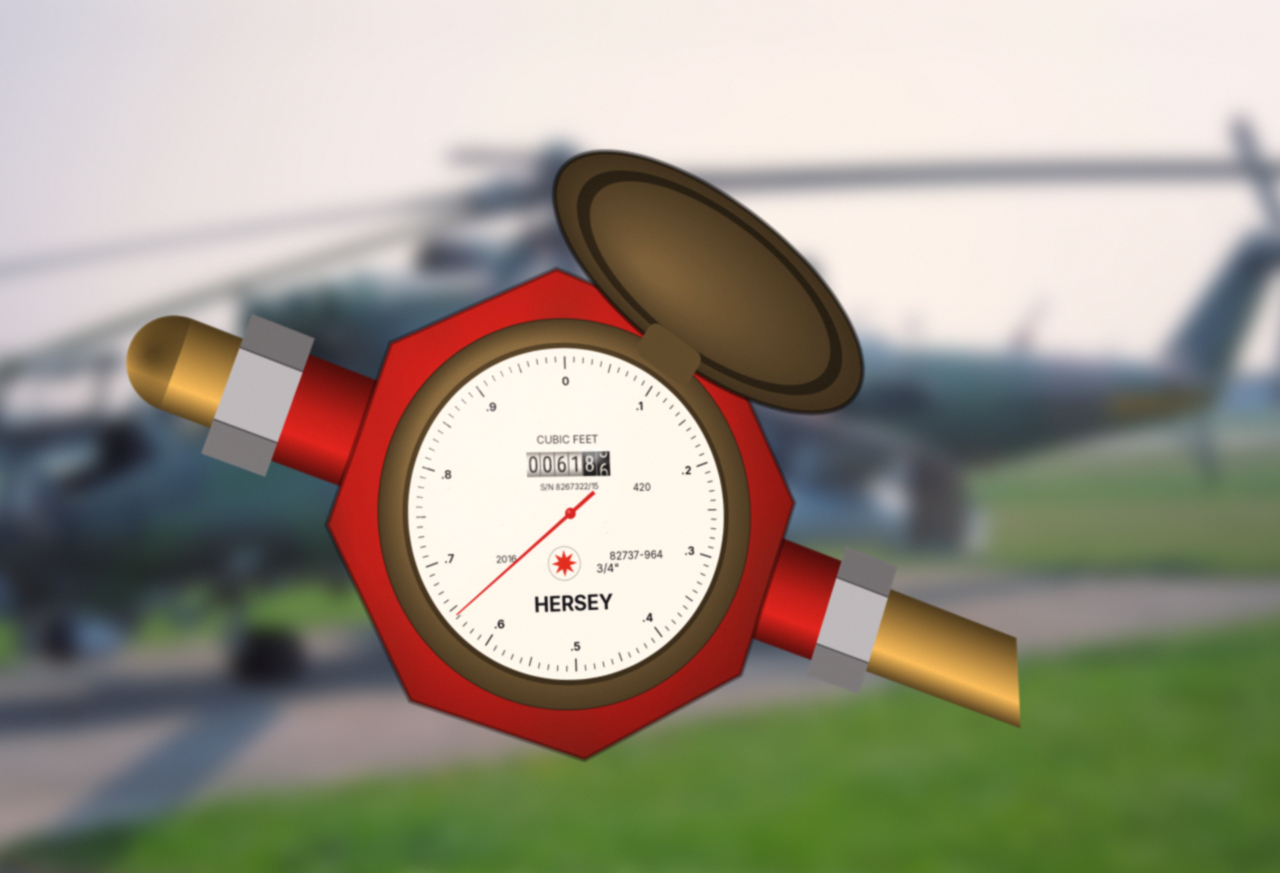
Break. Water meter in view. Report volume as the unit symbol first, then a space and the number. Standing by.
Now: ft³ 6185.64
